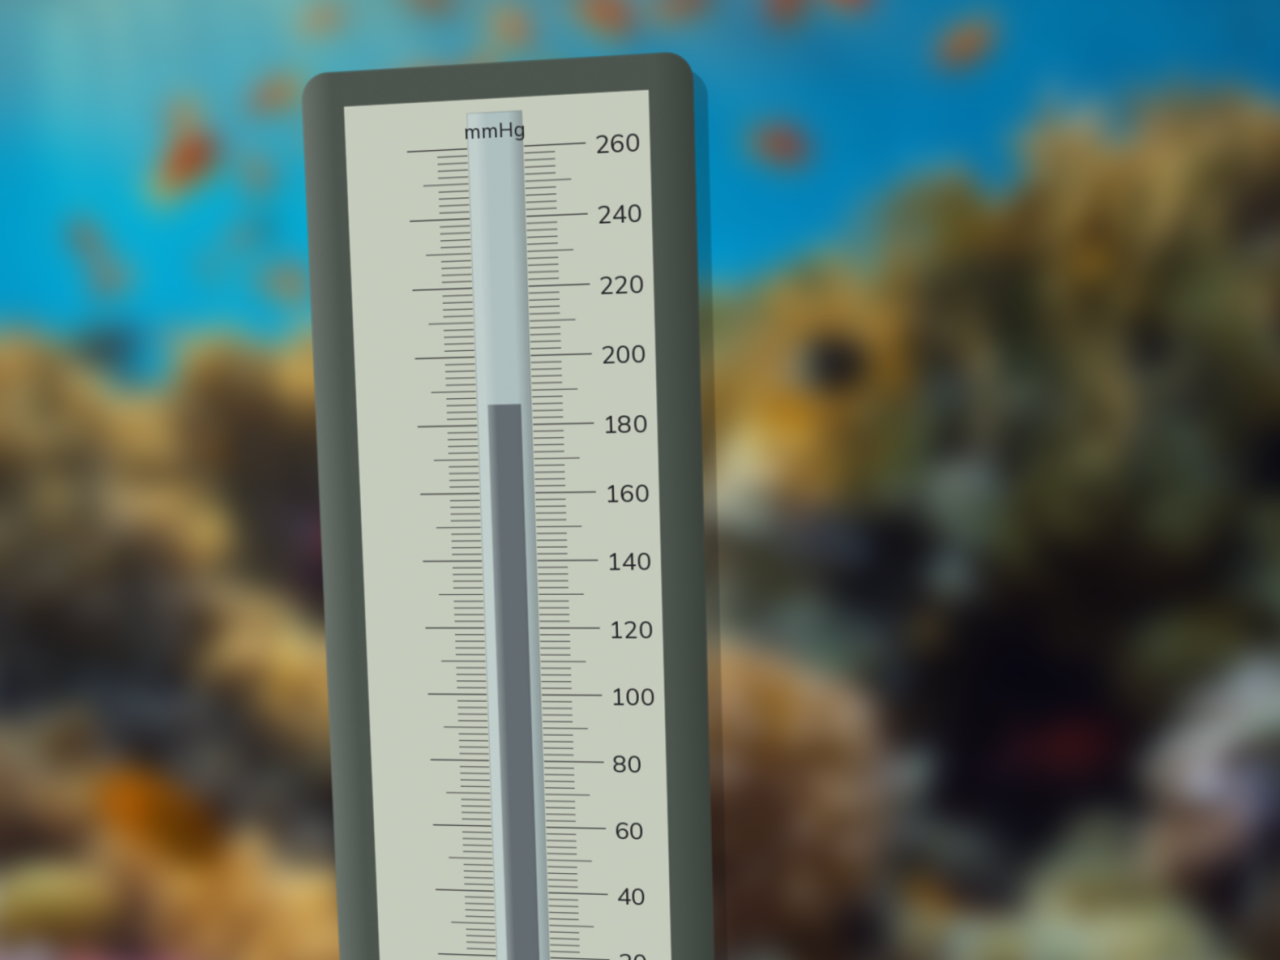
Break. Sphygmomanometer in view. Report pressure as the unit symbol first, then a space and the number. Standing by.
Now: mmHg 186
